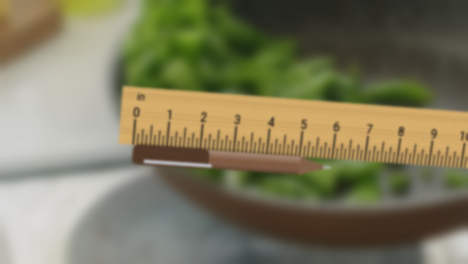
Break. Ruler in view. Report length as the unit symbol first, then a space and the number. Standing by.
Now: in 6
